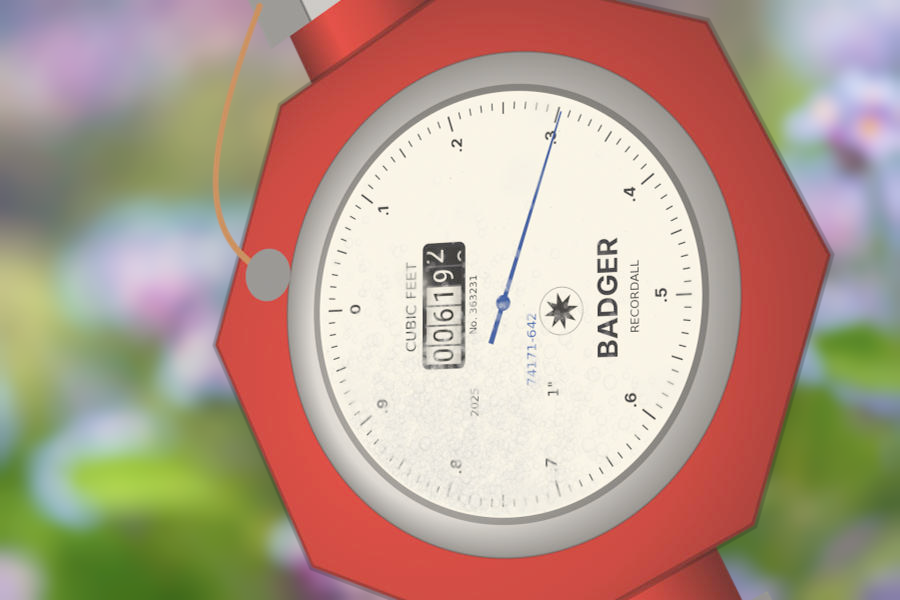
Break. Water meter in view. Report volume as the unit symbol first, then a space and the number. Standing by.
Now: ft³ 6192.30
